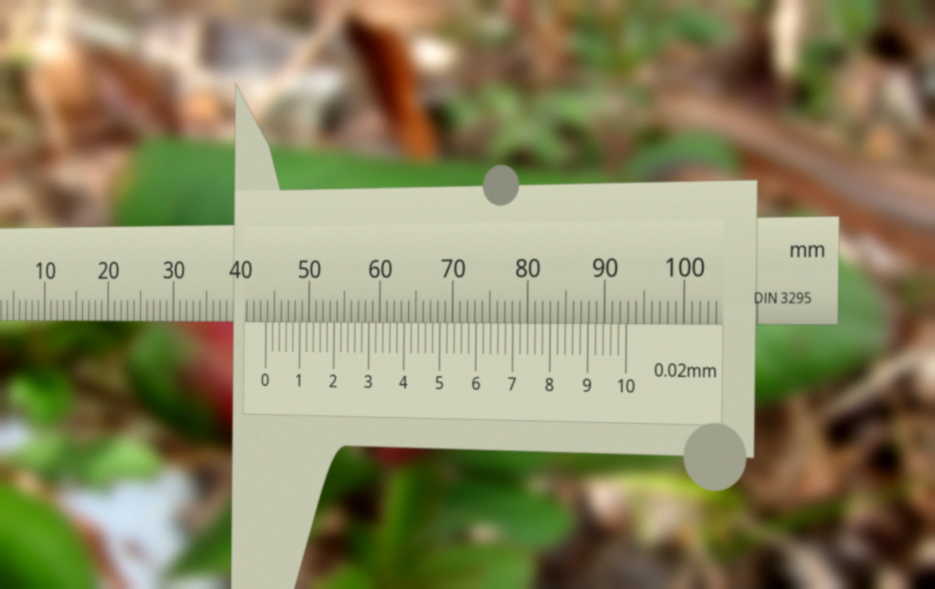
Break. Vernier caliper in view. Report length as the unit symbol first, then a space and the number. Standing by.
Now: mm 43.8
